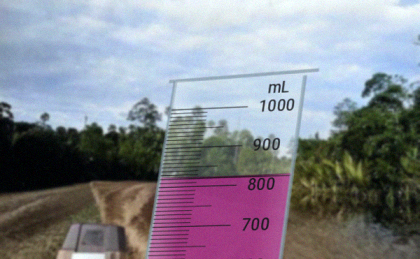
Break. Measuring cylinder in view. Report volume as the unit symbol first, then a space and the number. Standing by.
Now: mL 820
